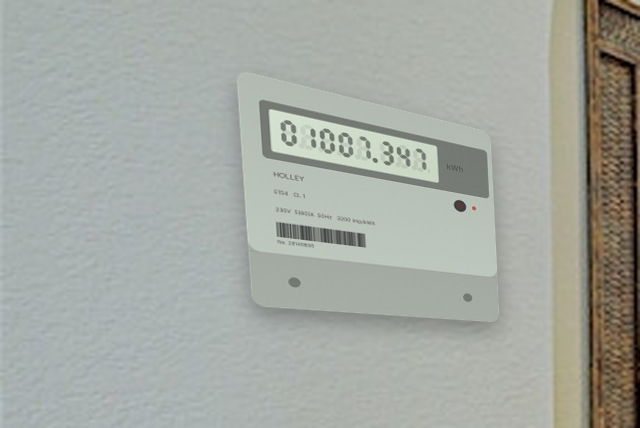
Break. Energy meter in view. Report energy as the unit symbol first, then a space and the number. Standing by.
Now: kWh 1007.347
